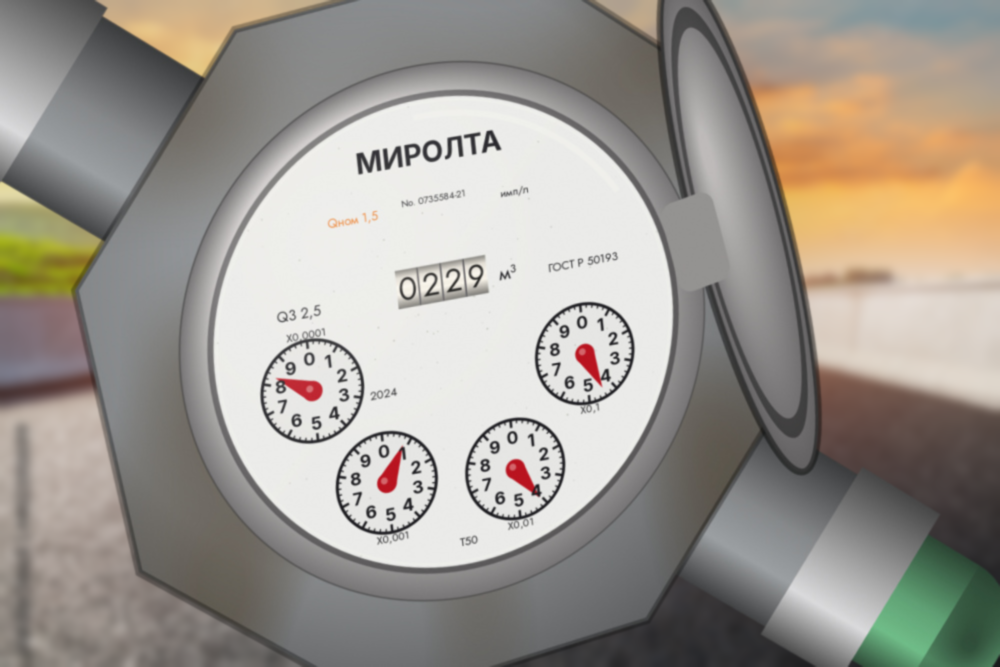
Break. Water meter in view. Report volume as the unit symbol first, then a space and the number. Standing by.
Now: m³ 229.4408
